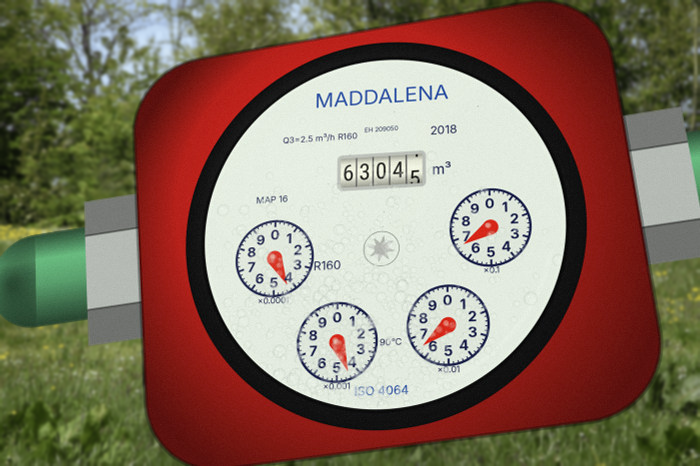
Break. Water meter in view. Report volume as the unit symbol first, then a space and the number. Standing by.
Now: m³ 63044.6644
